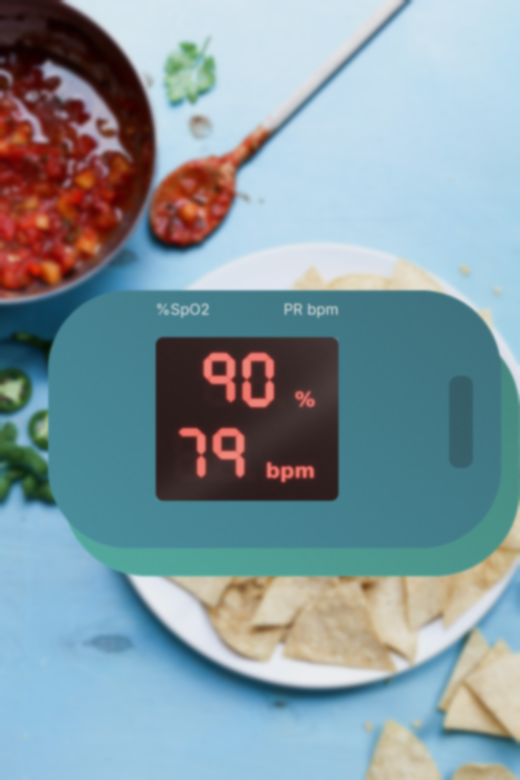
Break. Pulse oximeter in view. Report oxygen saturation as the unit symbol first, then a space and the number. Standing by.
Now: % 90
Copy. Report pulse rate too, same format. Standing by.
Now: bpm 79
